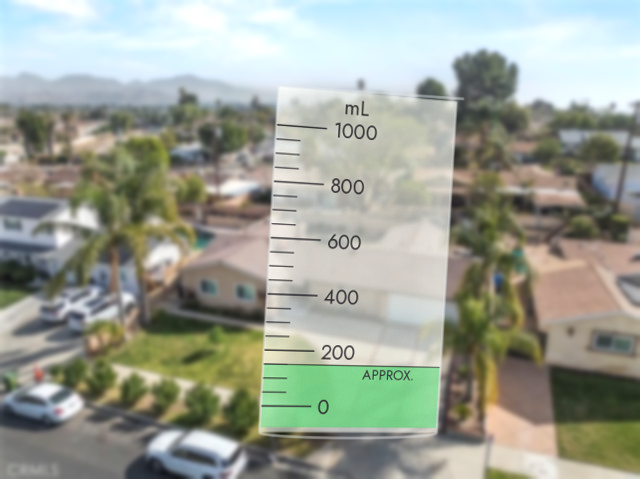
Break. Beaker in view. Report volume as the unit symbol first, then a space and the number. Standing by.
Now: mL 150
